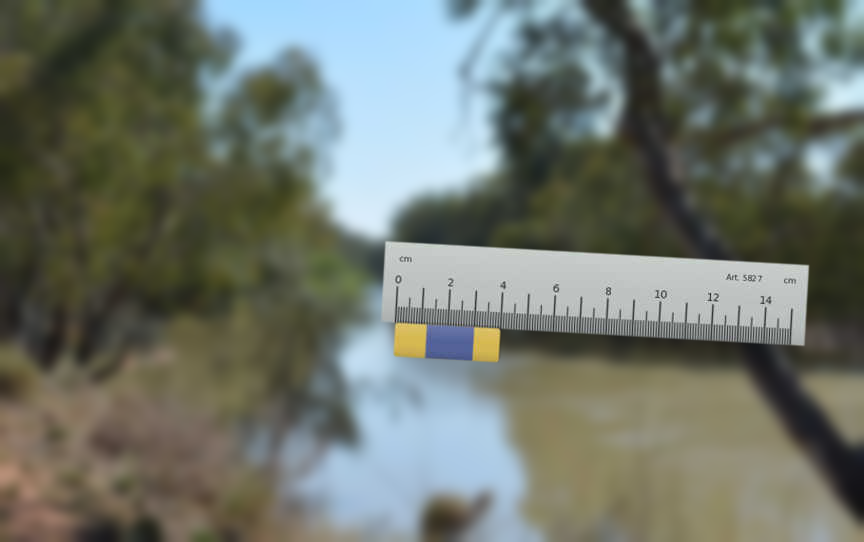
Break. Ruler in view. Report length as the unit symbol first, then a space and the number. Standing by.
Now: cm 4
